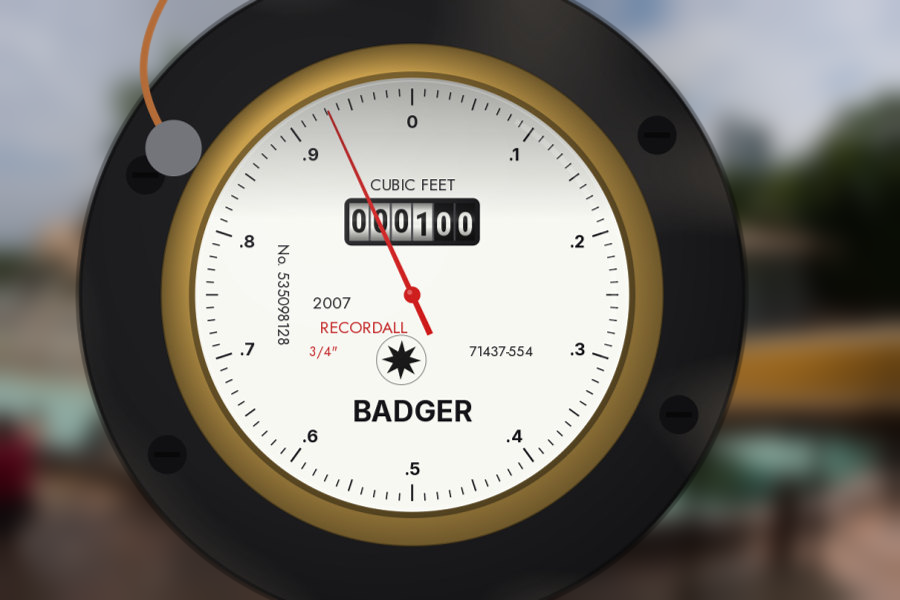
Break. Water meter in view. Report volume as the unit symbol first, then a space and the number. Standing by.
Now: ft³ 99.93
